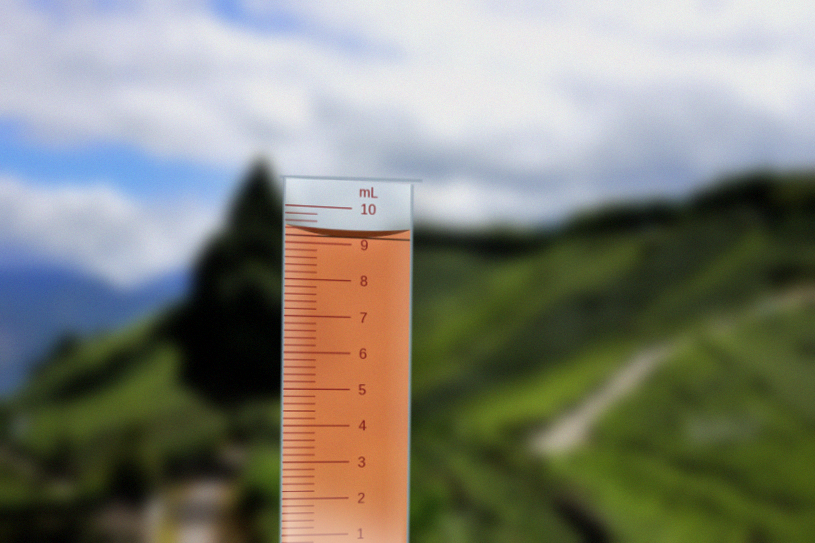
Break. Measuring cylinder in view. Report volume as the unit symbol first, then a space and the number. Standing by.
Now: mL 9.2
